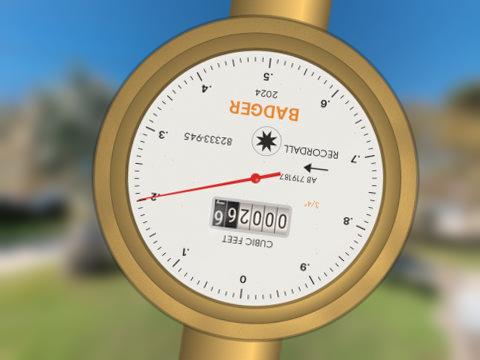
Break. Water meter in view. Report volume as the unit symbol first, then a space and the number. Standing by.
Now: ft³ 266.20
